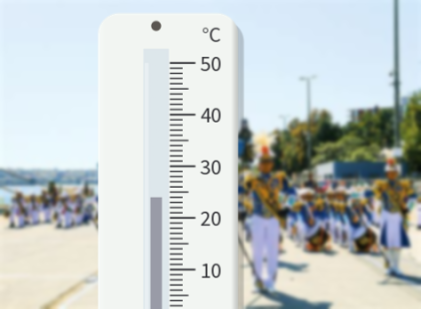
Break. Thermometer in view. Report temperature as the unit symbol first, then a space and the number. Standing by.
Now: °C 24
